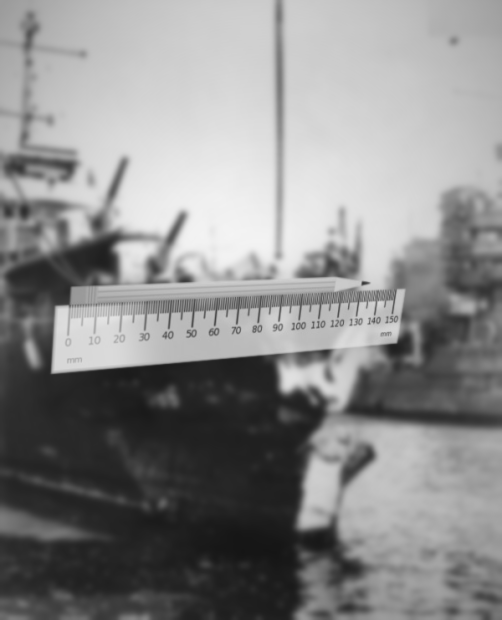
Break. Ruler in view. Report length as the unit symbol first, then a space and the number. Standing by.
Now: mm 135
